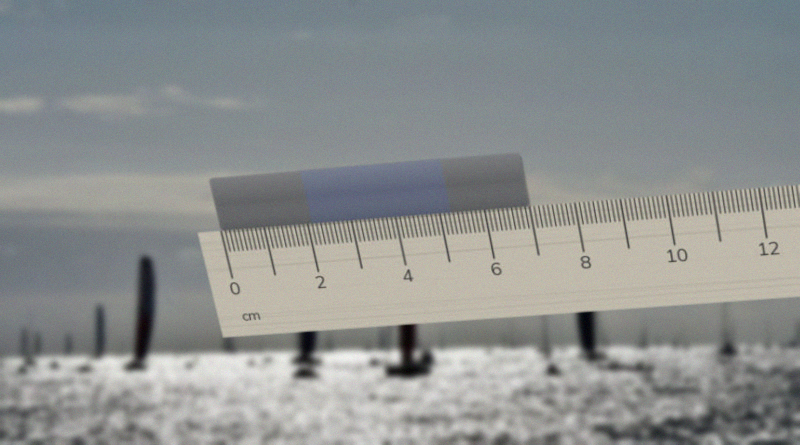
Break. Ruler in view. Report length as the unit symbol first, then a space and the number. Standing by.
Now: cm 7
